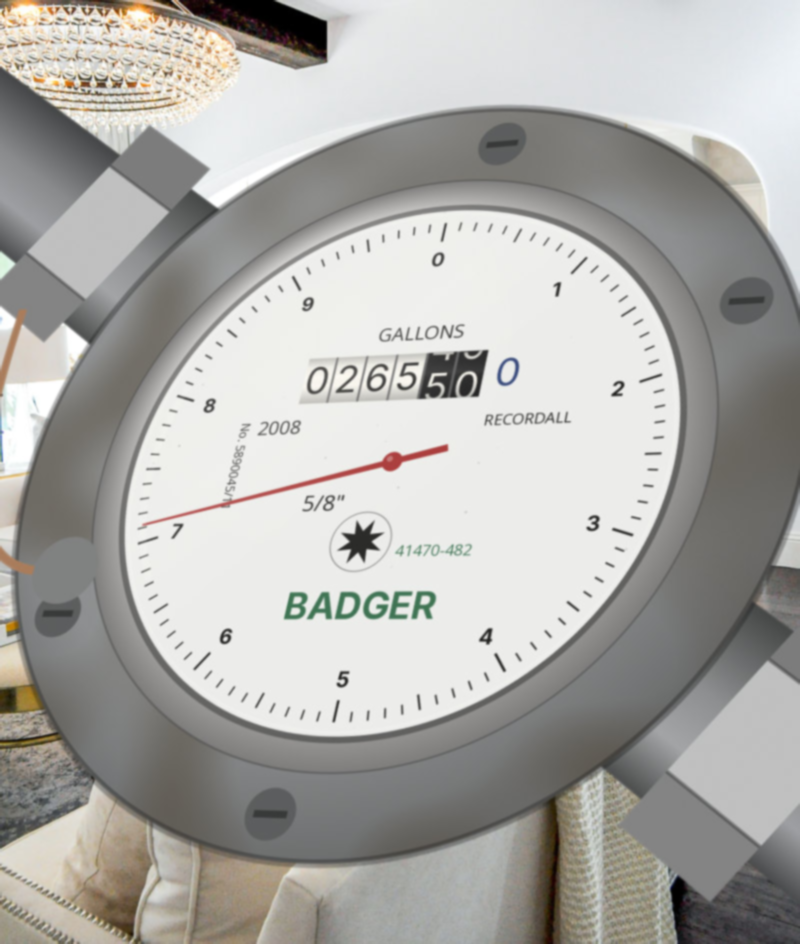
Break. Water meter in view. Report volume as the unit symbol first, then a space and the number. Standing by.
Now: gal 265497.1
